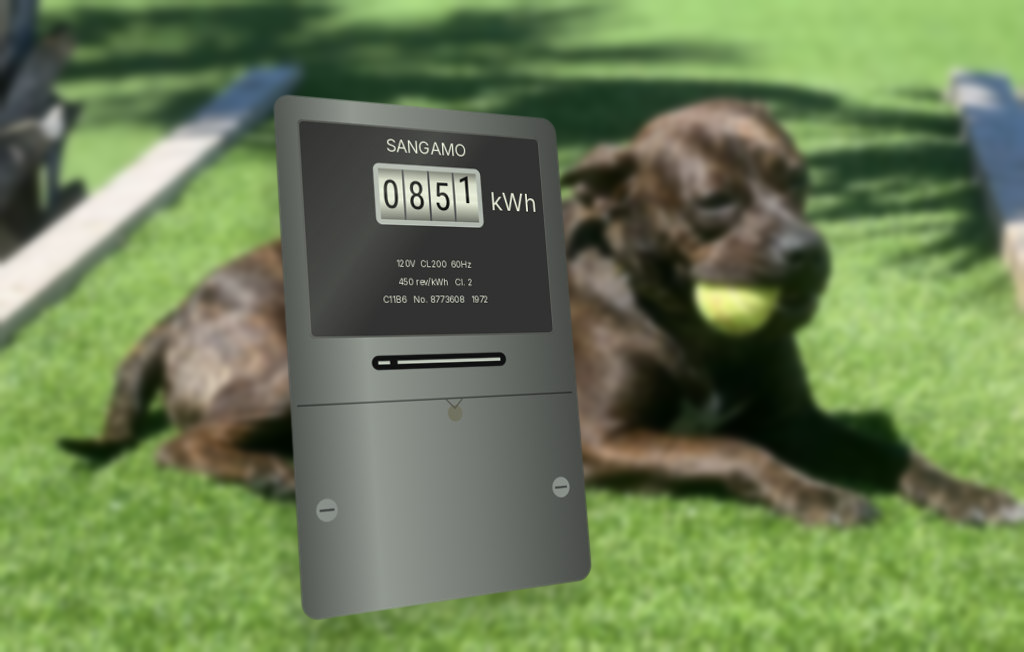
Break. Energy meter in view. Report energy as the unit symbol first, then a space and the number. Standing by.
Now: kWh 851
